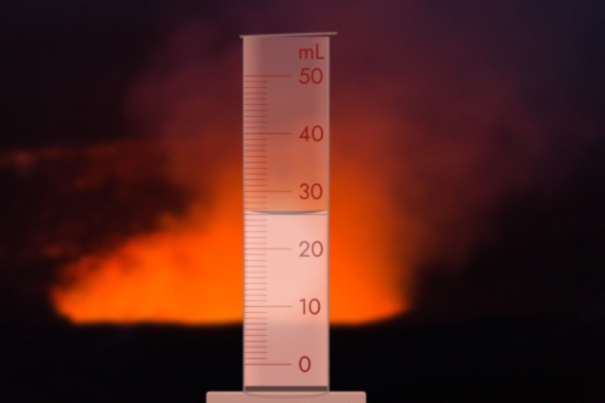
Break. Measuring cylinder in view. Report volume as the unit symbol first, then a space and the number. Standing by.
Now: mL 26
